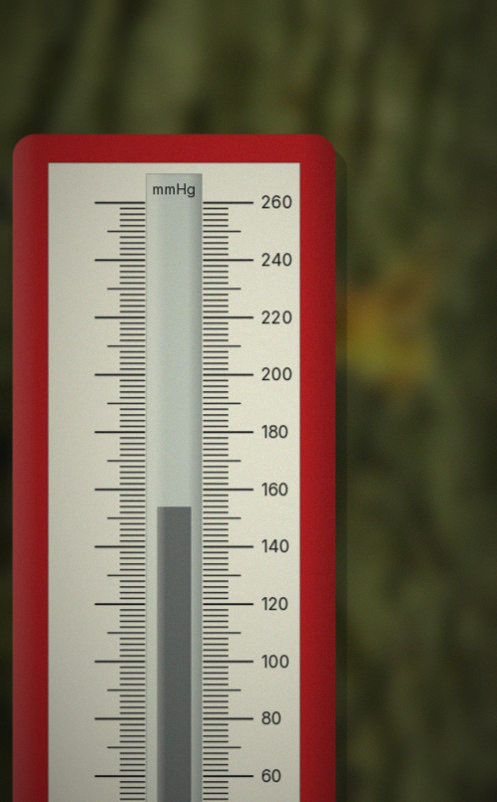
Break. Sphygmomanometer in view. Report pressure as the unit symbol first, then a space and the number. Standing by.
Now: mmHg 154
